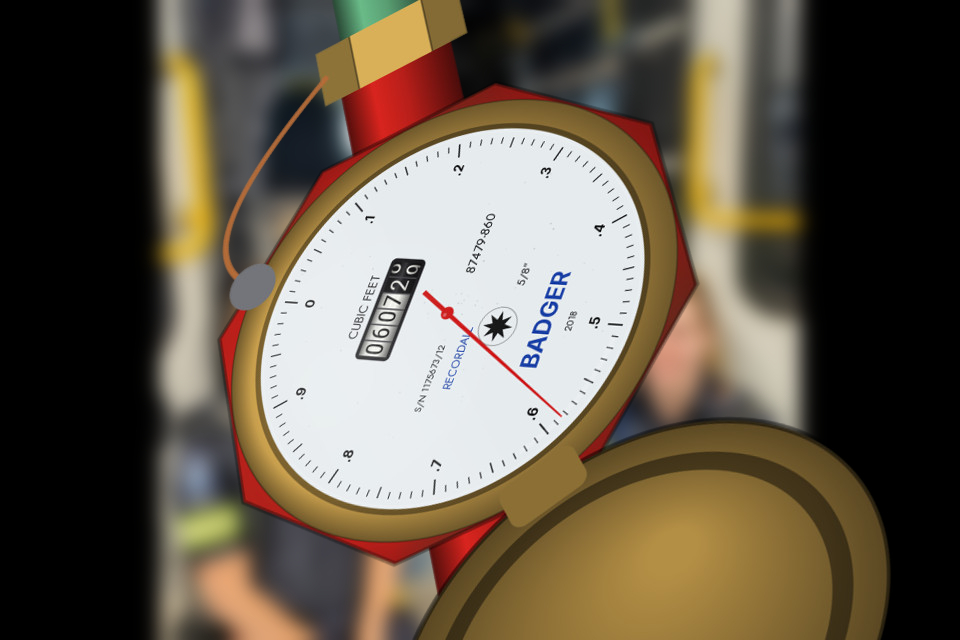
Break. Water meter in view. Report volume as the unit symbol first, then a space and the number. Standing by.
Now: ft³ 60728.58
